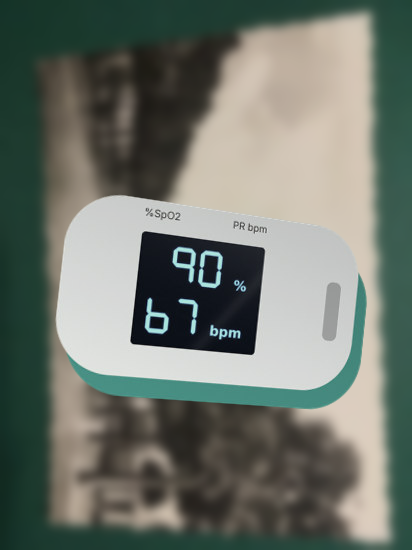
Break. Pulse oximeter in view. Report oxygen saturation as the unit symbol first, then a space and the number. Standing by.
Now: % 90
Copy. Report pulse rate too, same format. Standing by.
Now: bpm 67
